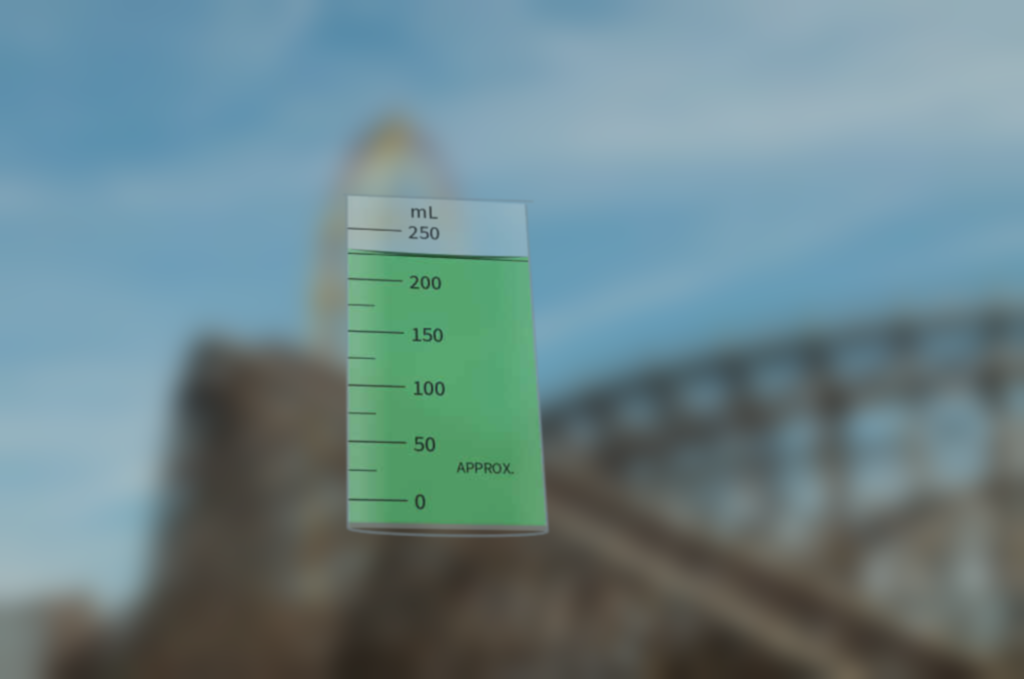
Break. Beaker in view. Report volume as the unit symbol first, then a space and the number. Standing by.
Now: mL 225
